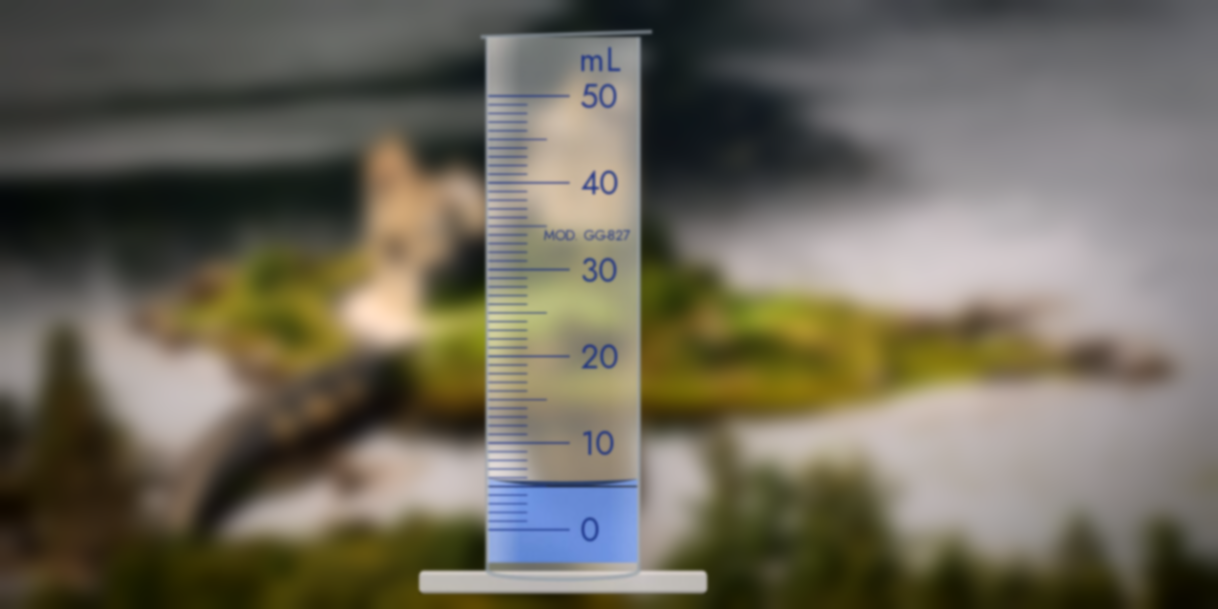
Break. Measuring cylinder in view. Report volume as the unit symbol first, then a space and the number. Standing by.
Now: mL 5
